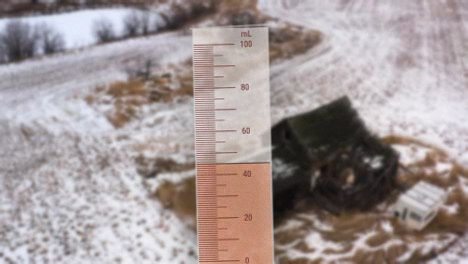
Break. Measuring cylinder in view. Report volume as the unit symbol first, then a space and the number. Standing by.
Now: mL 45
